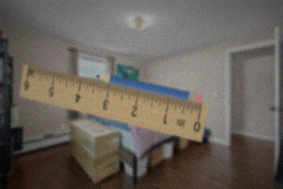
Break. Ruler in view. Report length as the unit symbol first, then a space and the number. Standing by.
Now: in 3.5
